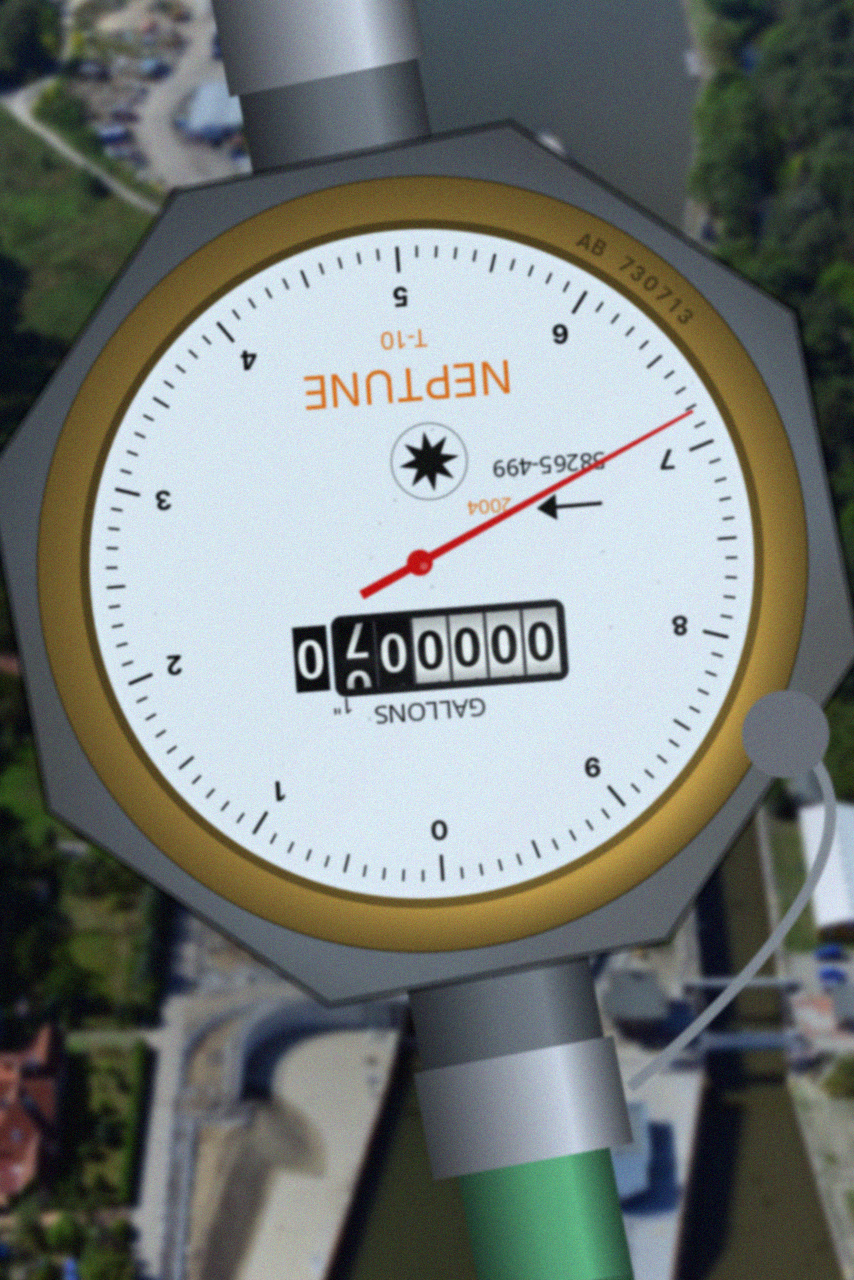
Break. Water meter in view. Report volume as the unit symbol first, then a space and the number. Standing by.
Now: gal 66.8
